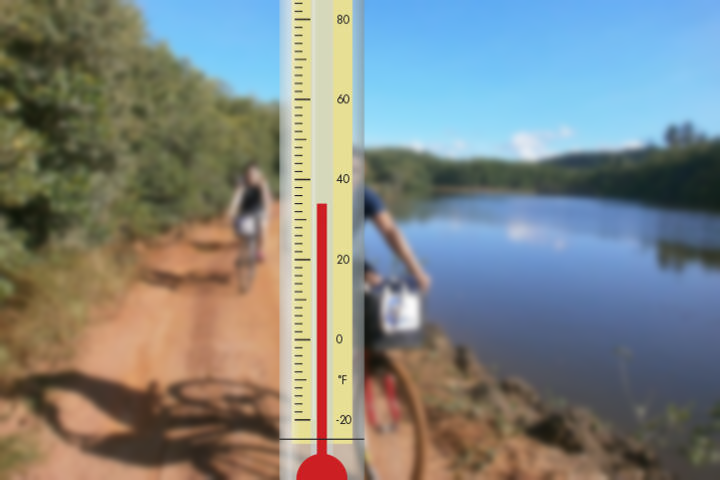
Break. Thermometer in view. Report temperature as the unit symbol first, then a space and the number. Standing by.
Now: °F 34
